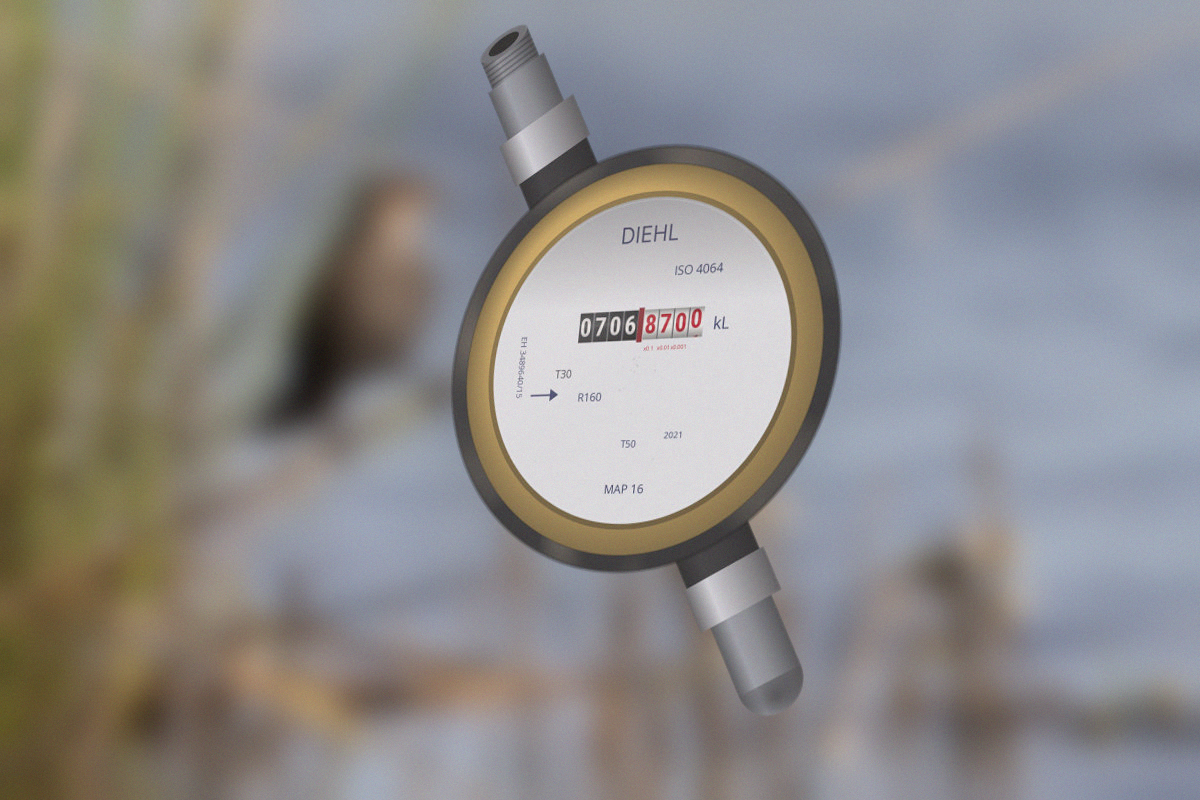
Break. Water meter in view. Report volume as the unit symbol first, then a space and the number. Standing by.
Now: kL 706.8700
